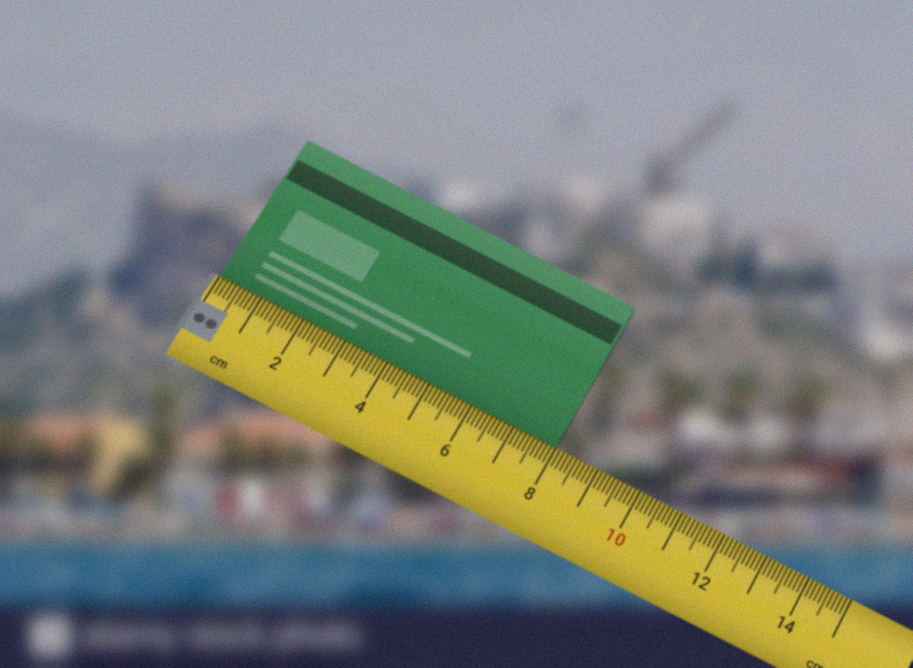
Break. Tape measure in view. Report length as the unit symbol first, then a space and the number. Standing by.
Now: cm 8
